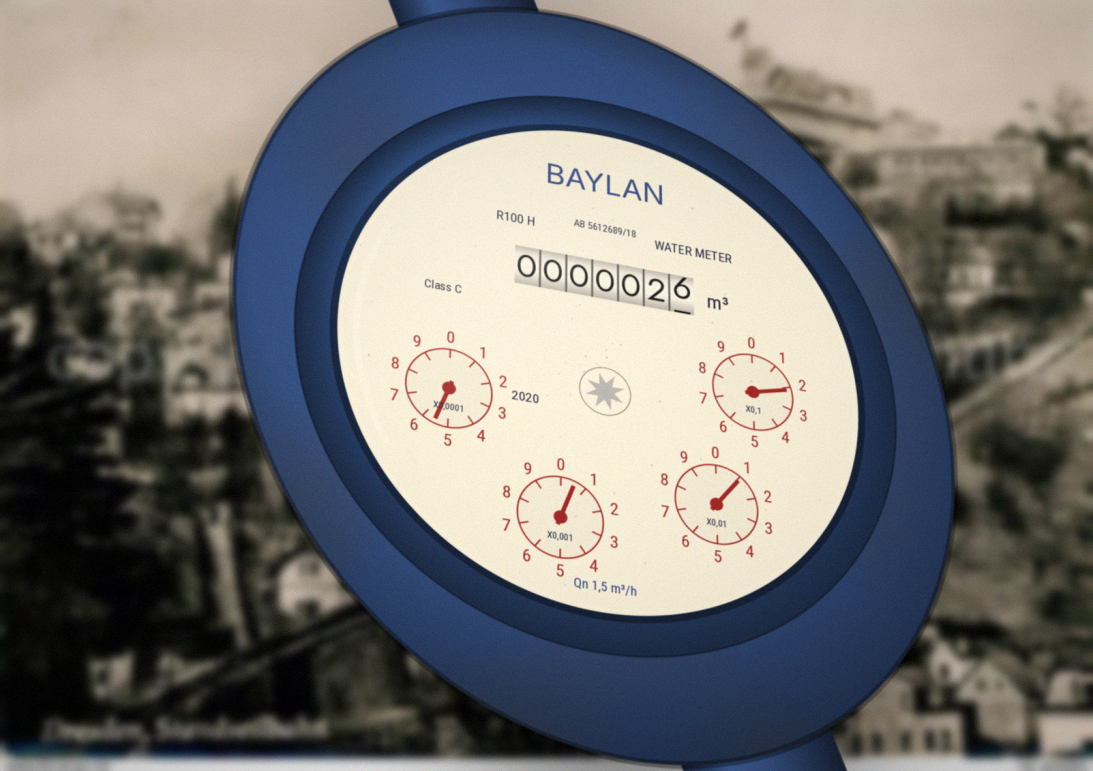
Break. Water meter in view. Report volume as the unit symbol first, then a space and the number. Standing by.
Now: m³ 26.2105
